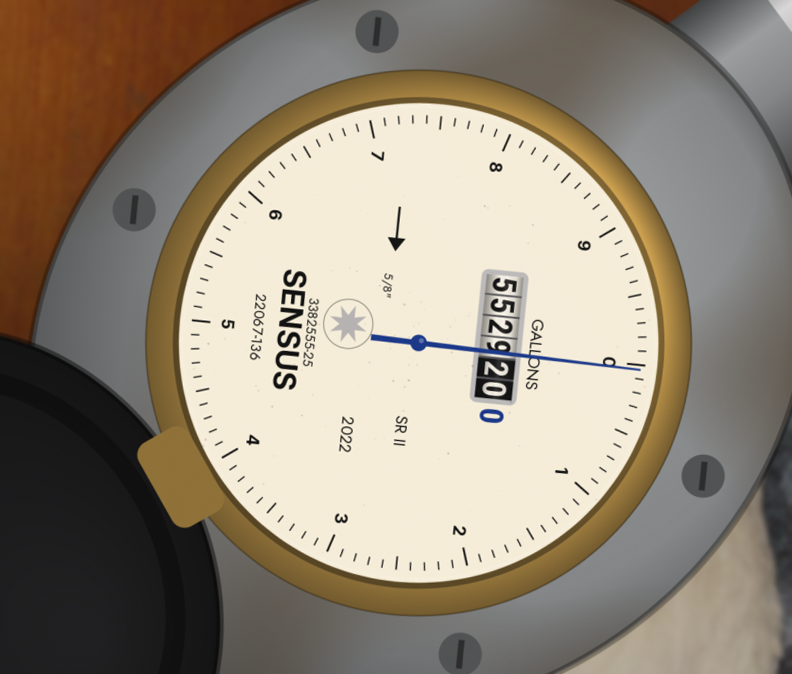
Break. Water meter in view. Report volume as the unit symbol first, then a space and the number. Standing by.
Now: gal 5529200.0
